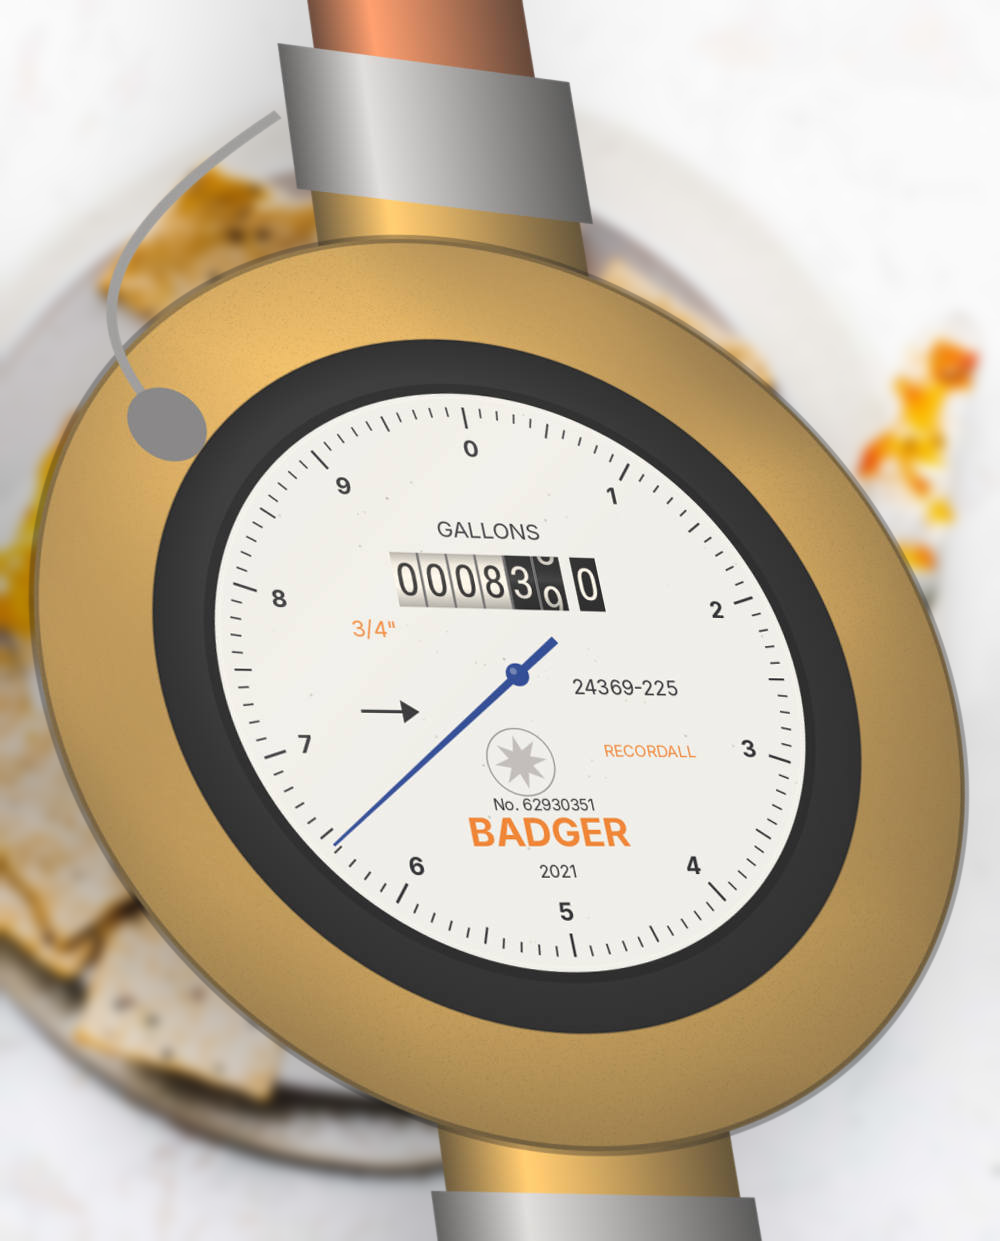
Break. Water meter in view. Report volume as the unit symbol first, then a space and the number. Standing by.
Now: gal 8386.4
